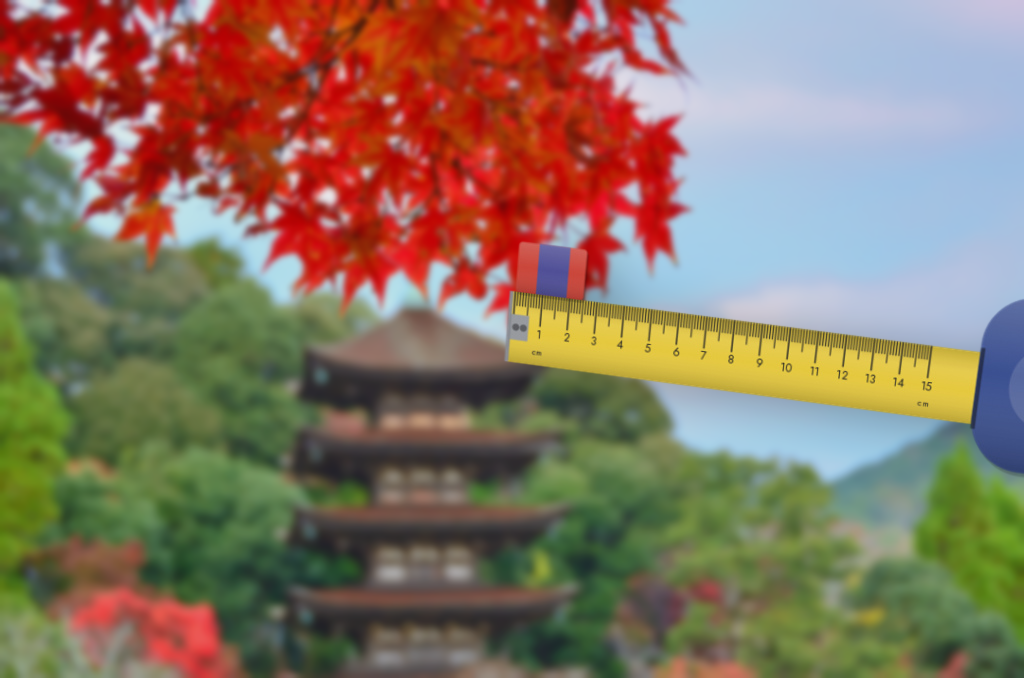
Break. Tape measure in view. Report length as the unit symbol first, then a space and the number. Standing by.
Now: cm 2.5
